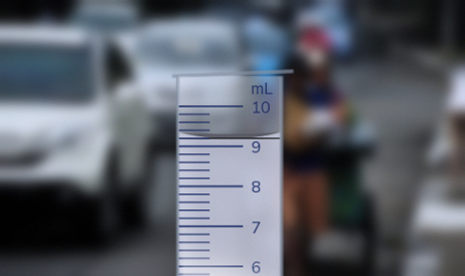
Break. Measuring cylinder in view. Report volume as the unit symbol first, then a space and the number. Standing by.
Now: mL 9.2
